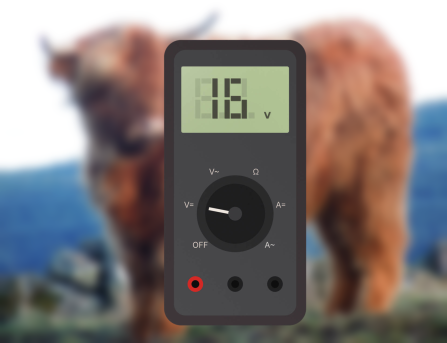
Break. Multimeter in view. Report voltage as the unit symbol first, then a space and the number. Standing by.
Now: V 16
